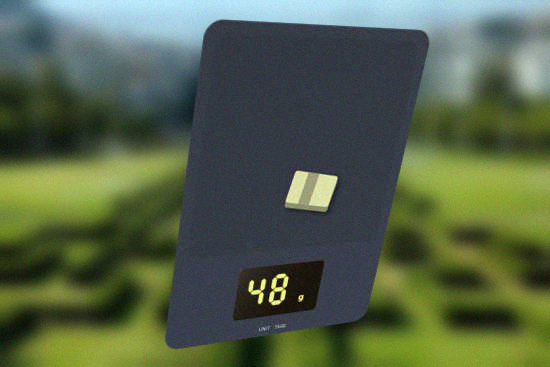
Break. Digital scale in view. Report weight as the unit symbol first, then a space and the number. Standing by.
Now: g 48
